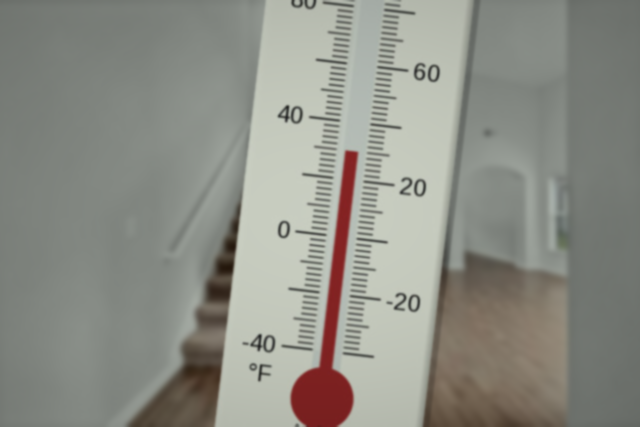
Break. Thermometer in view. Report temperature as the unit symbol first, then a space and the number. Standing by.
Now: °F 30
